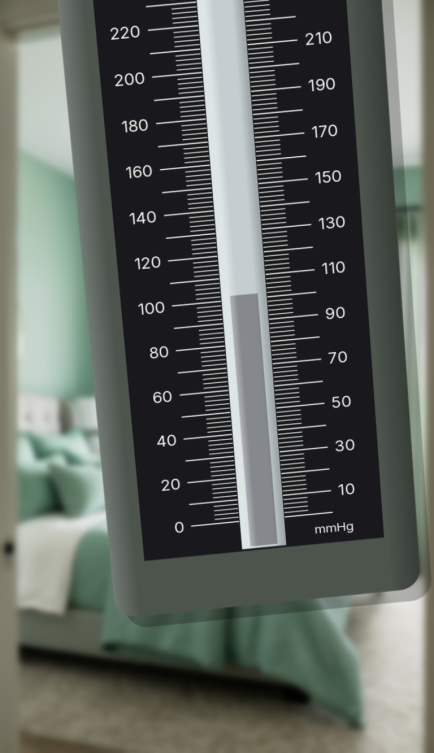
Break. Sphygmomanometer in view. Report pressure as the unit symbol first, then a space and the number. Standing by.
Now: mmHg 102
